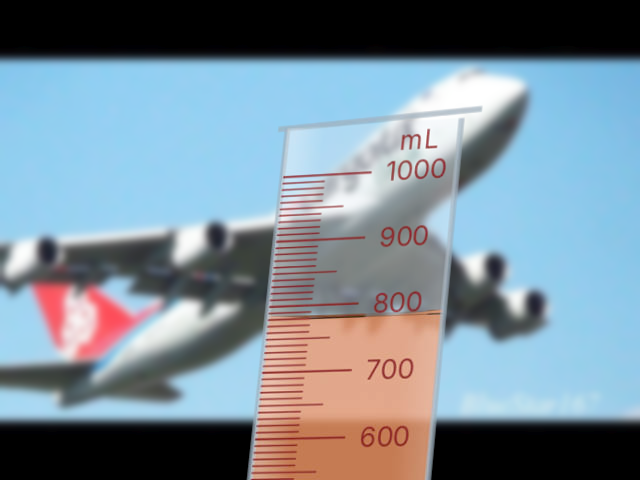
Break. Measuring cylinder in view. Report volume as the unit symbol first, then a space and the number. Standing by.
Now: mL 780
